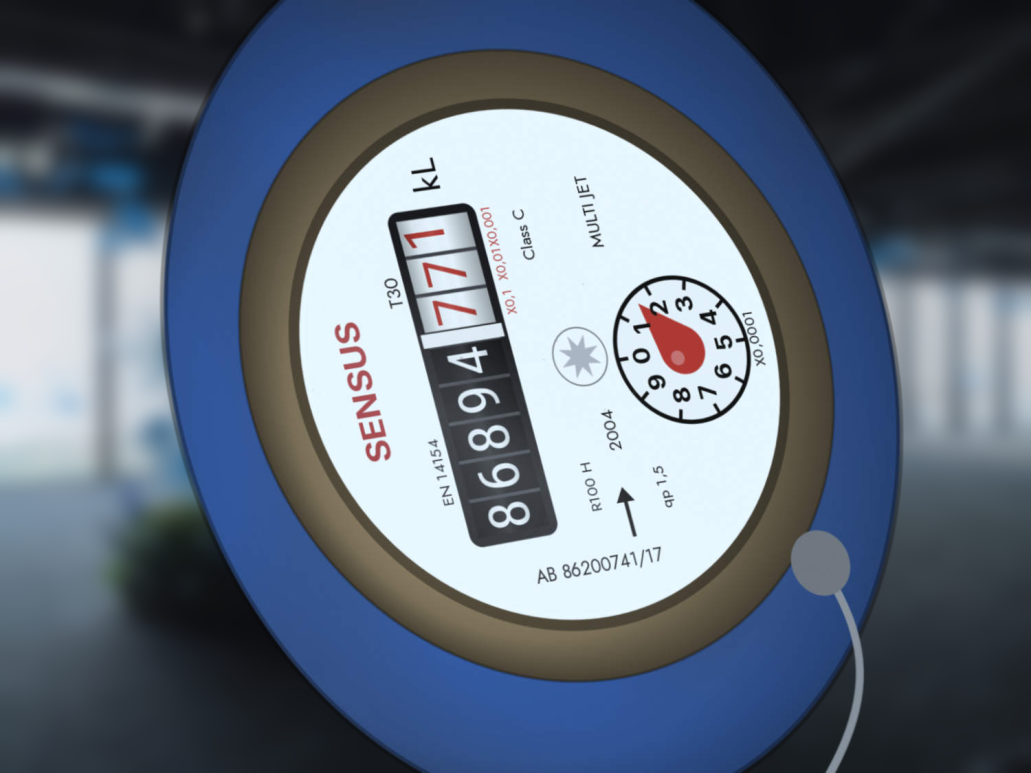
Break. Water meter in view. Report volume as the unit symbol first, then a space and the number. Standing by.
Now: kL 86894.7711
